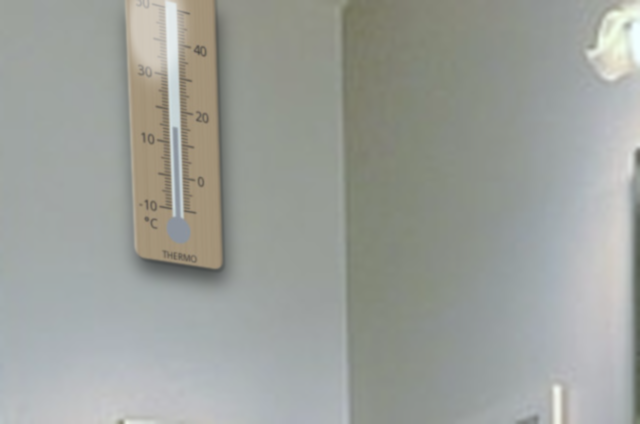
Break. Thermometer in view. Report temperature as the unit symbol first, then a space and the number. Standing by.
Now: °C 15
